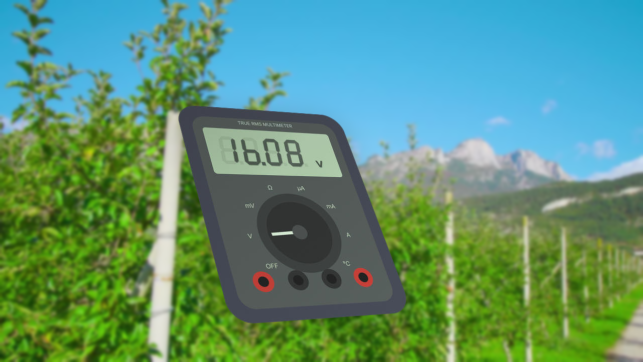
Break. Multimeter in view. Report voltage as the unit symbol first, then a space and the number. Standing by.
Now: V 16.08
